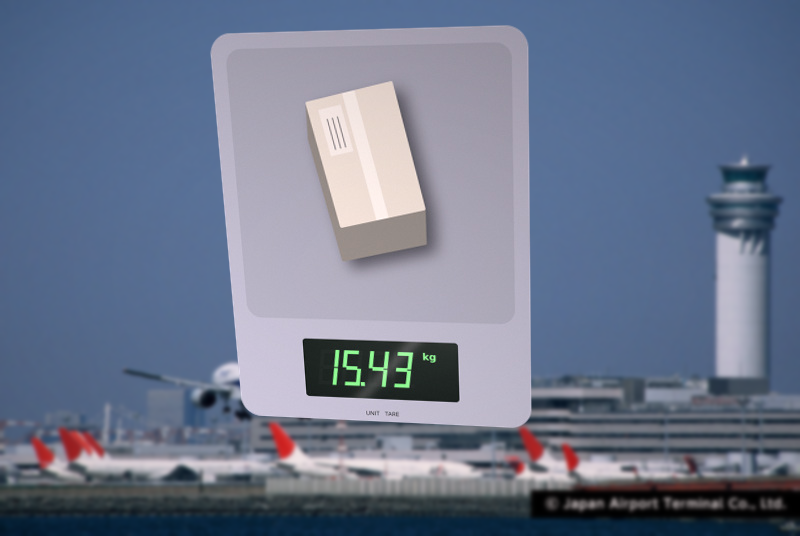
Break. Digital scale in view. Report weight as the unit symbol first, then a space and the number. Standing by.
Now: kg 15.43
